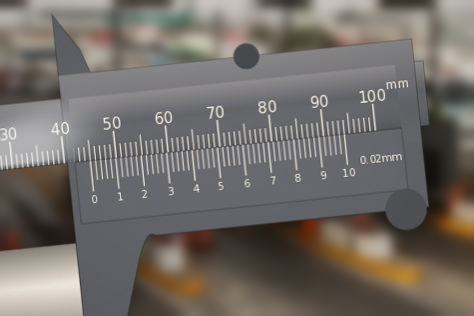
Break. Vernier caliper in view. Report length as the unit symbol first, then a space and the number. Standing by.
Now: mm 45.0
